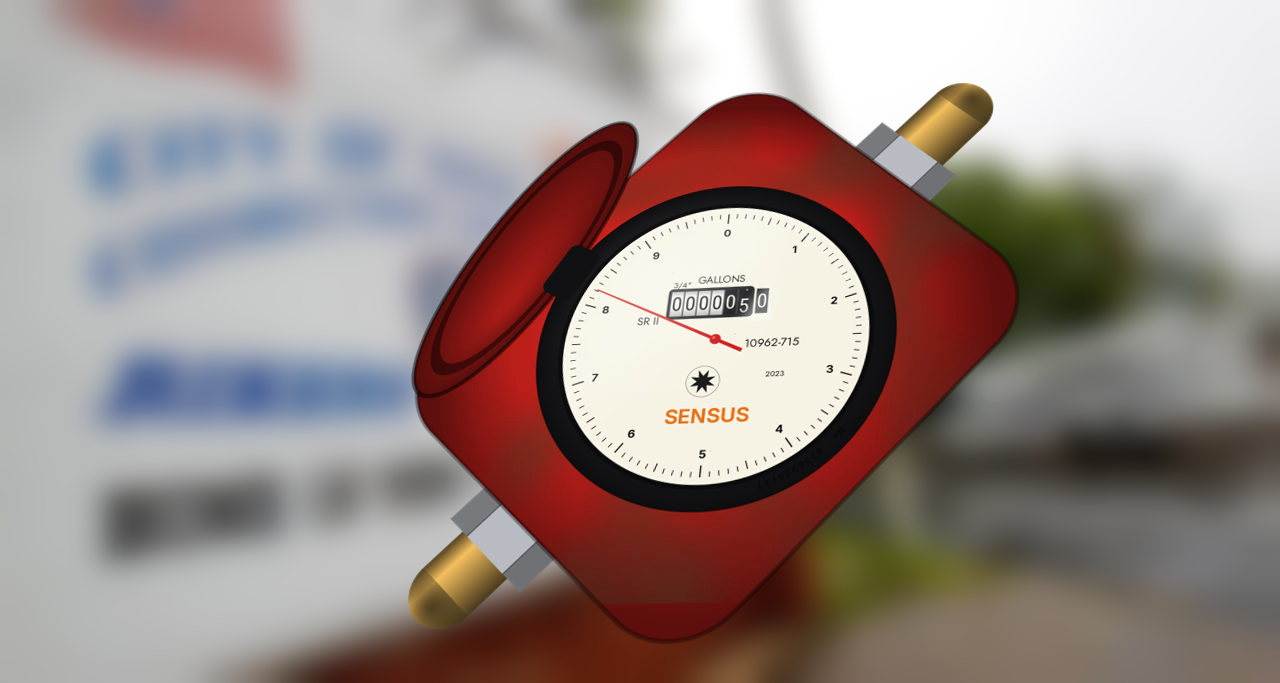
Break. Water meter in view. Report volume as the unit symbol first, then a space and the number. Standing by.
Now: gal 48.2
